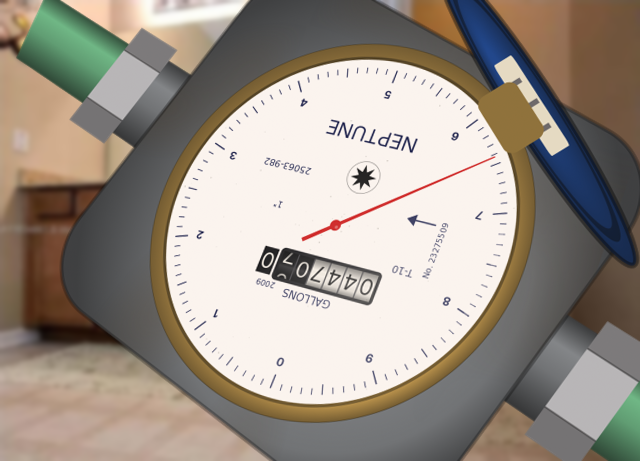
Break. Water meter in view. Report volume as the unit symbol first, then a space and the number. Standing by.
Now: gal 447066.4
